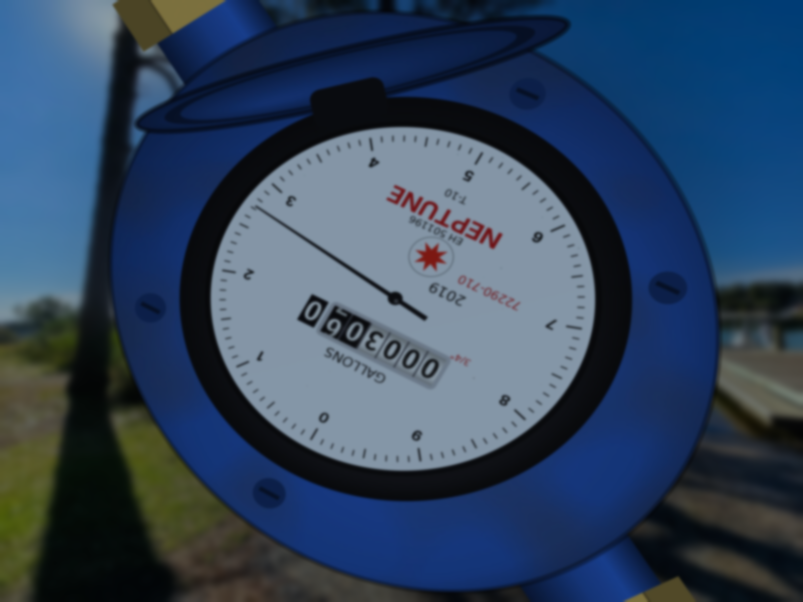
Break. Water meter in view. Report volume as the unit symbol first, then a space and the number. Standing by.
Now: gal 3062.7
